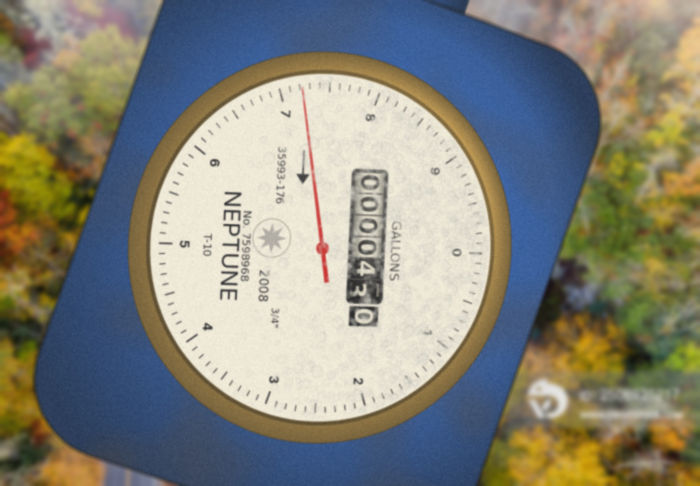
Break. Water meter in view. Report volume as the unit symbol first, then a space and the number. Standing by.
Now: gal 427.2
